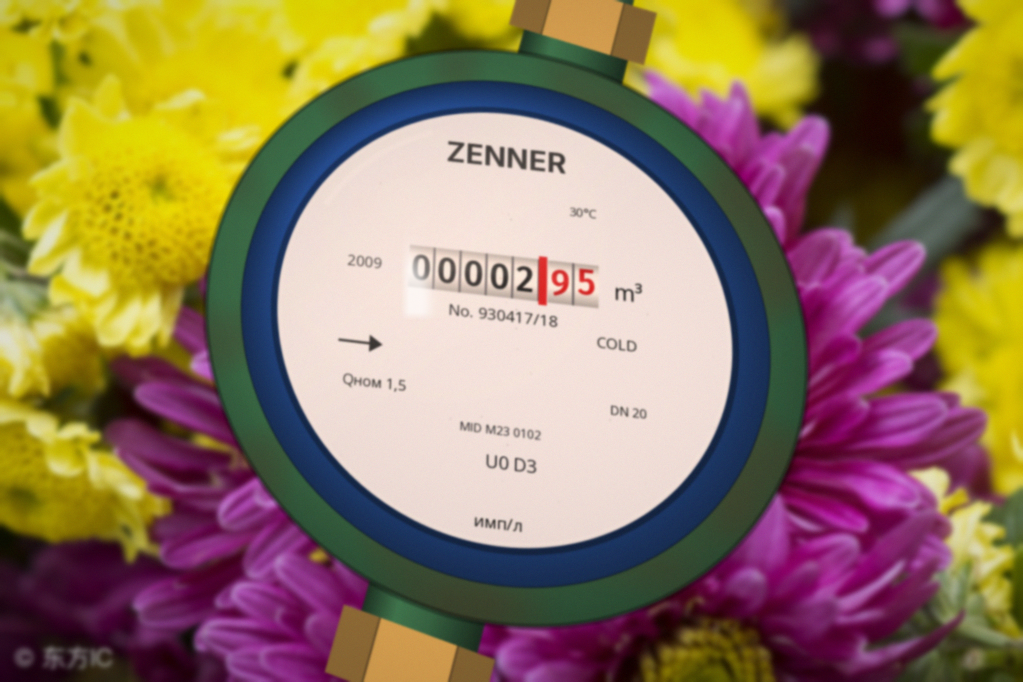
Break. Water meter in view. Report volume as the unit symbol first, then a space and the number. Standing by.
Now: m³ 2.95
